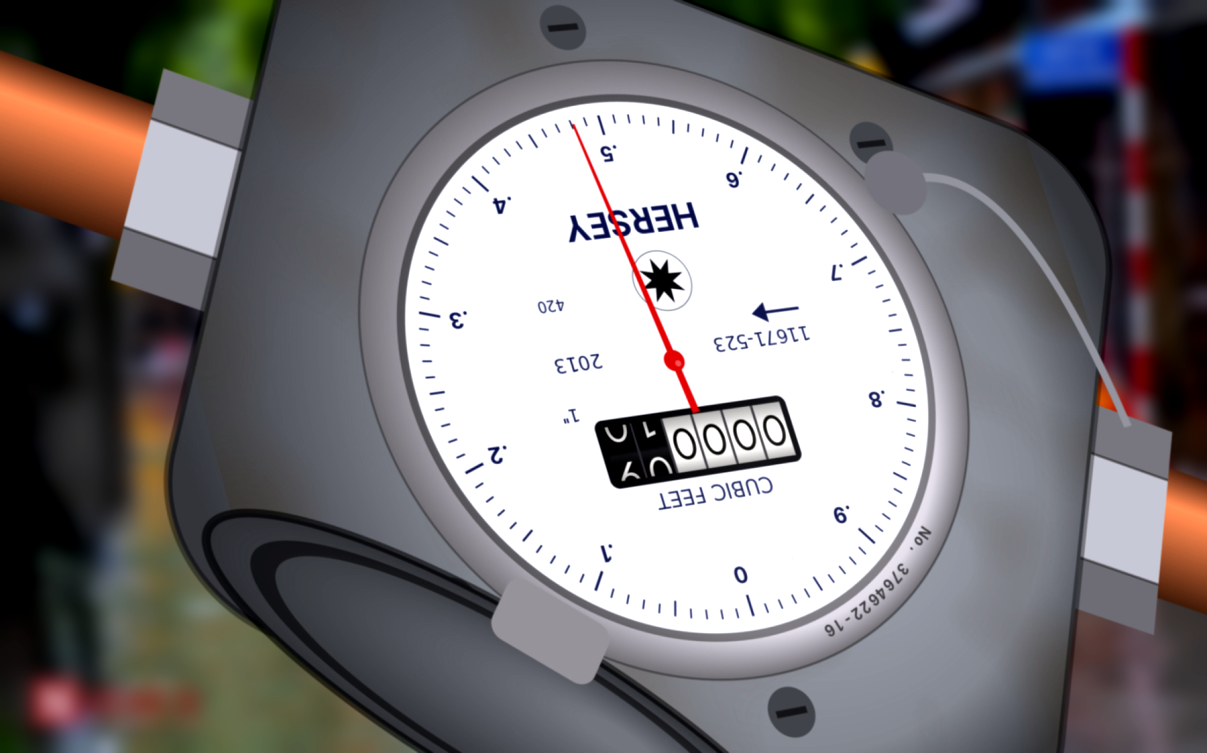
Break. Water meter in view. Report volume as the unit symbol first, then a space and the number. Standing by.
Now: ft³ 9.48
